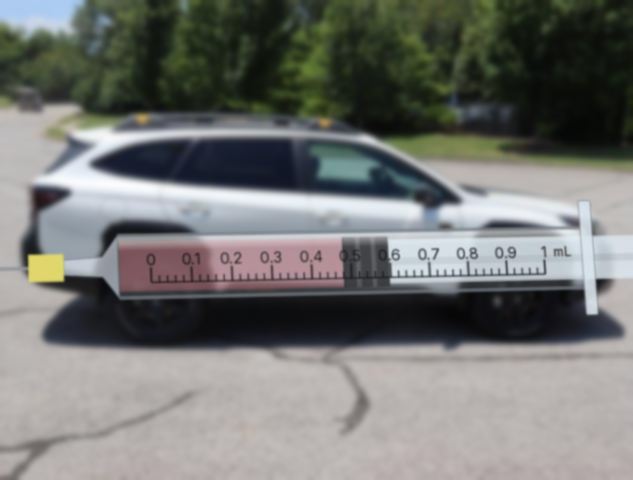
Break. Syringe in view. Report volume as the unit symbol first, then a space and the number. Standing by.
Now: mL 0.48
